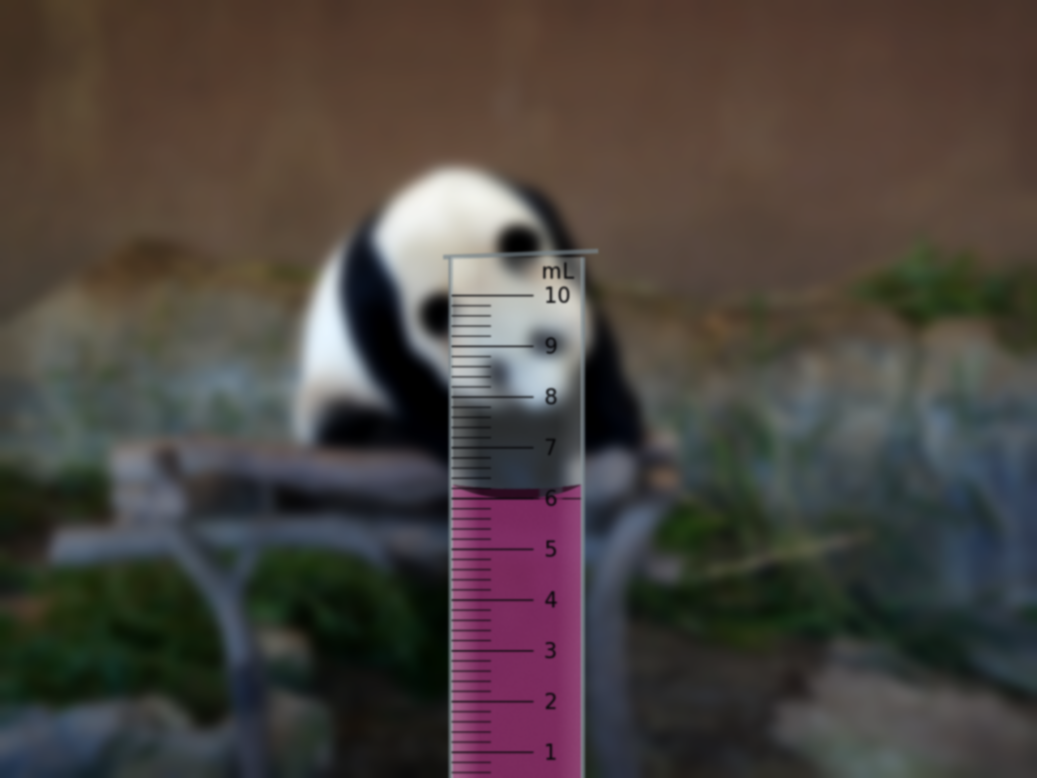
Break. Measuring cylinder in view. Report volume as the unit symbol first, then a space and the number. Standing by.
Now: mL 6
